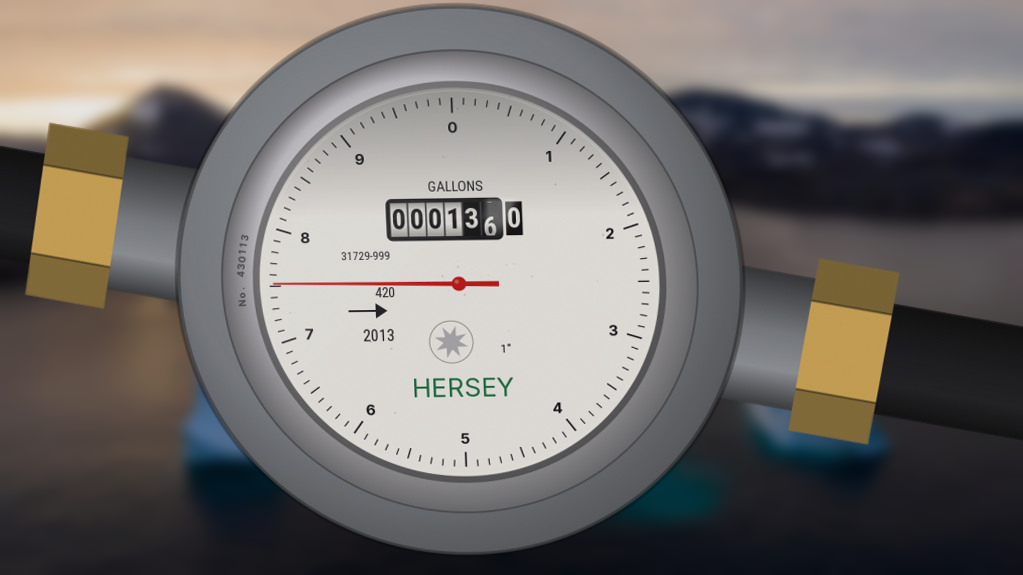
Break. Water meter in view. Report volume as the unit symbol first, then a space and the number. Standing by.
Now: gal 1357.5
